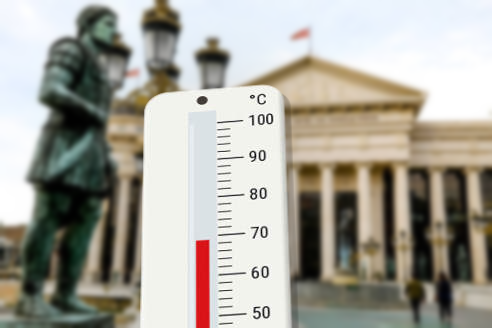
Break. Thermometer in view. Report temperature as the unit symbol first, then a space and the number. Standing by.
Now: °C 69
